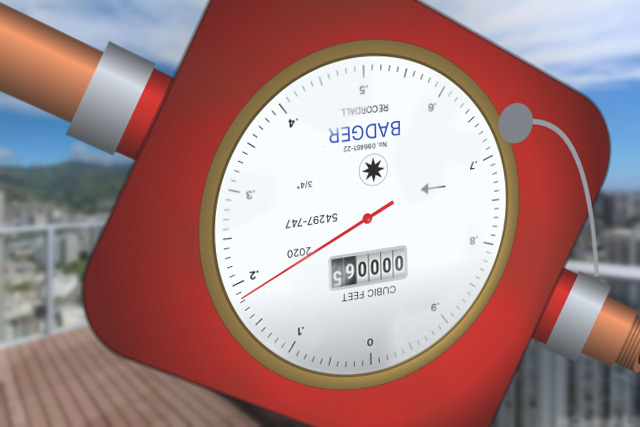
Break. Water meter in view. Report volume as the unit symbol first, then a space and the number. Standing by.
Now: ft³ 65.18
